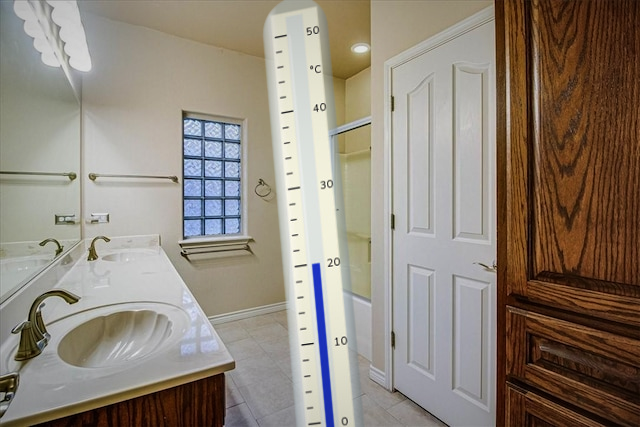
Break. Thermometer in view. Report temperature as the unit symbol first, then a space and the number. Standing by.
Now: °C 20
